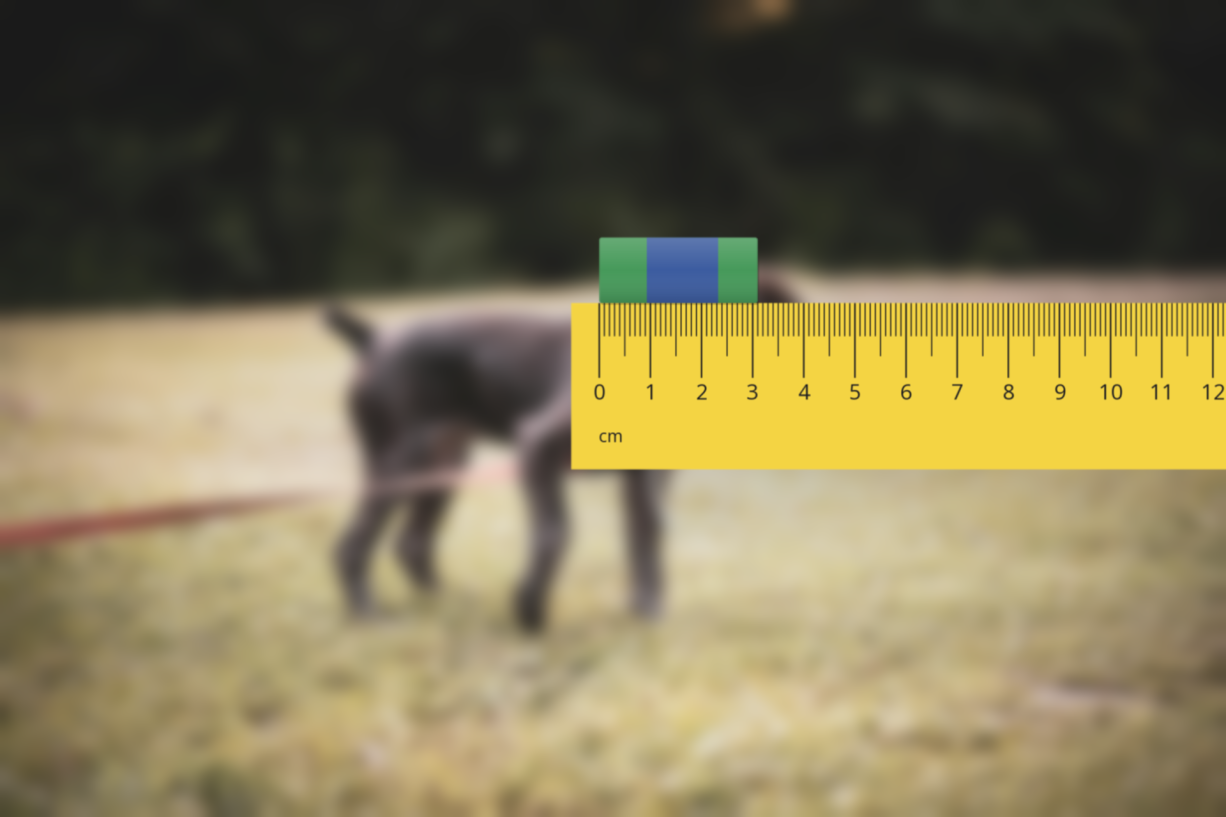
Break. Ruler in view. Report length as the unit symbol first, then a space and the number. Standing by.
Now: cm 3.1
